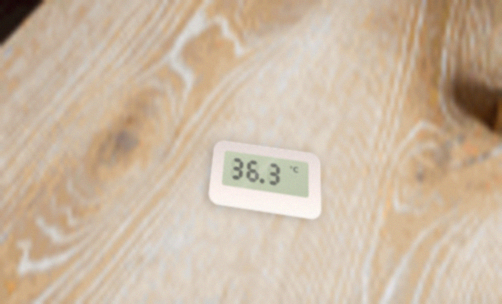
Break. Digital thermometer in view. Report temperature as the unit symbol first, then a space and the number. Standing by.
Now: °C 36.3
